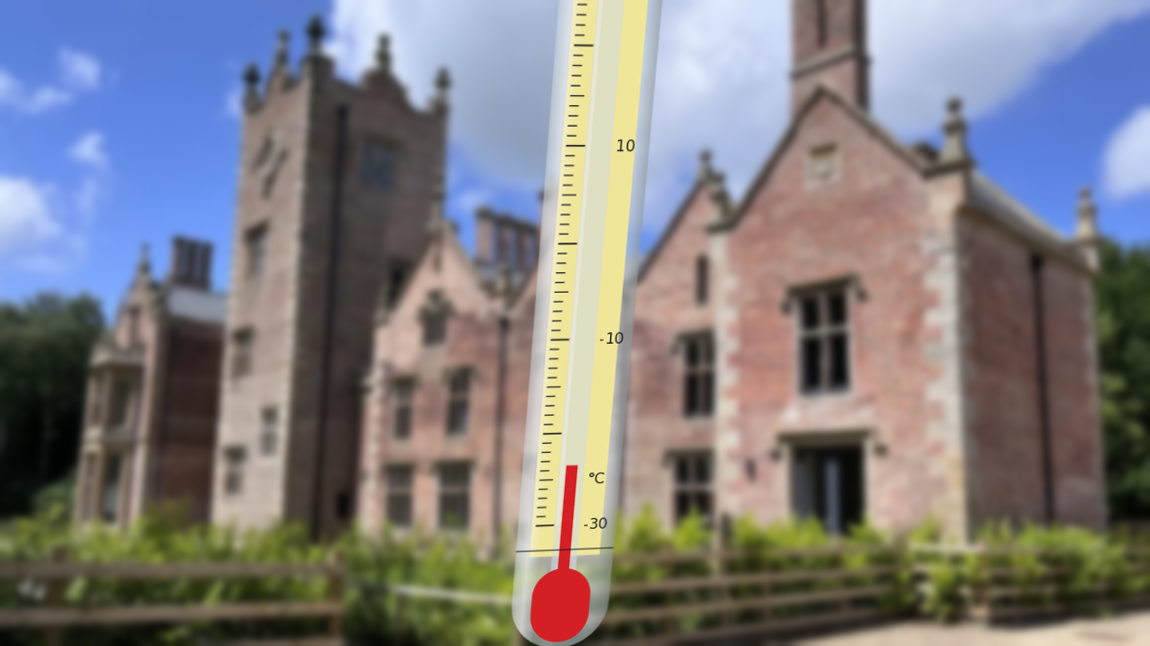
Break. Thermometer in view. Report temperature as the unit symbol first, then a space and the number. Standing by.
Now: °C -23.5
